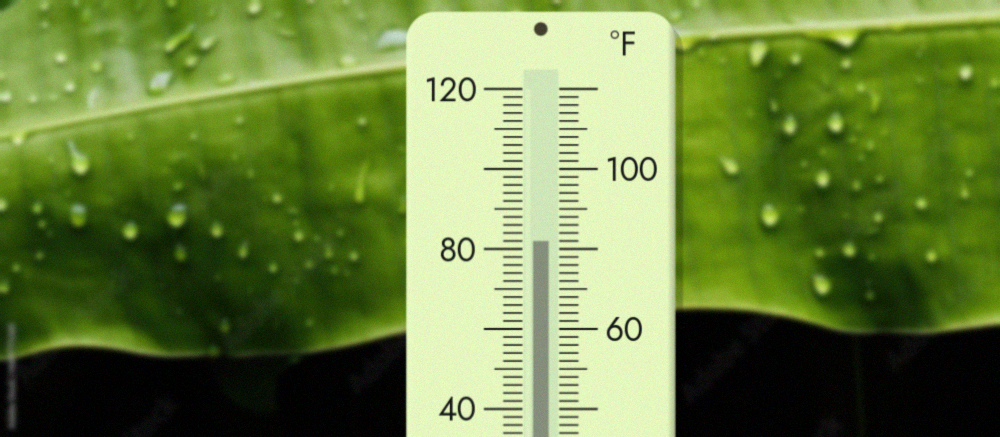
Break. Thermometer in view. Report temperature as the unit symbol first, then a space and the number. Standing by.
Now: °F 82
